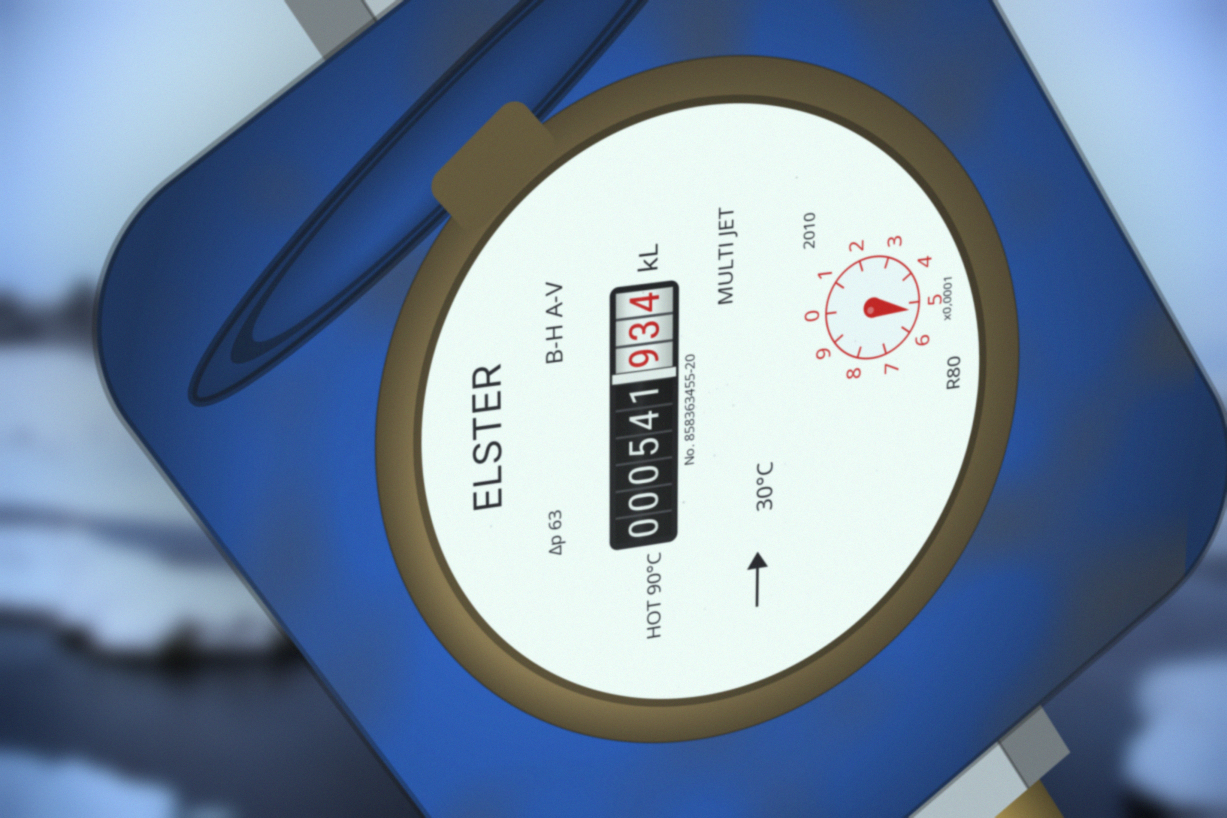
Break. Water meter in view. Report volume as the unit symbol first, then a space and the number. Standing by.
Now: kL 541.9345
